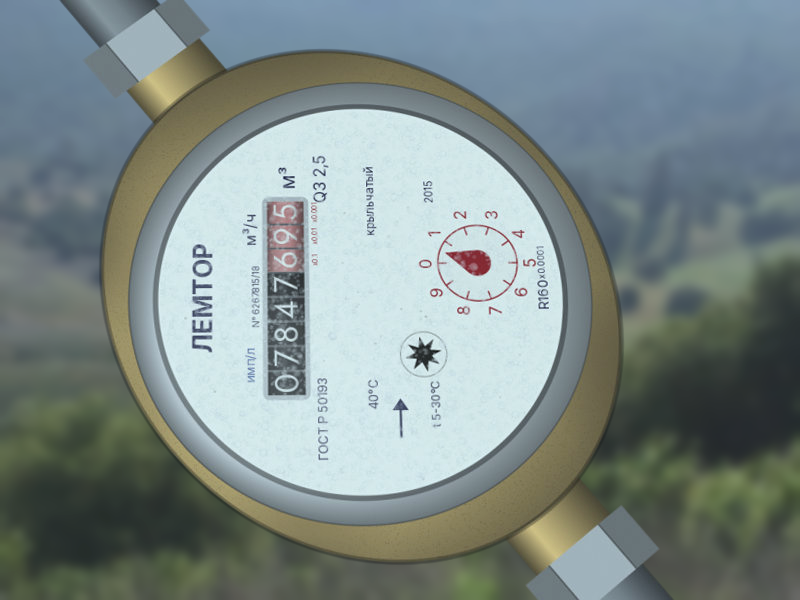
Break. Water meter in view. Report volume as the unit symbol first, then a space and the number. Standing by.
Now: m³ 7847.6950
